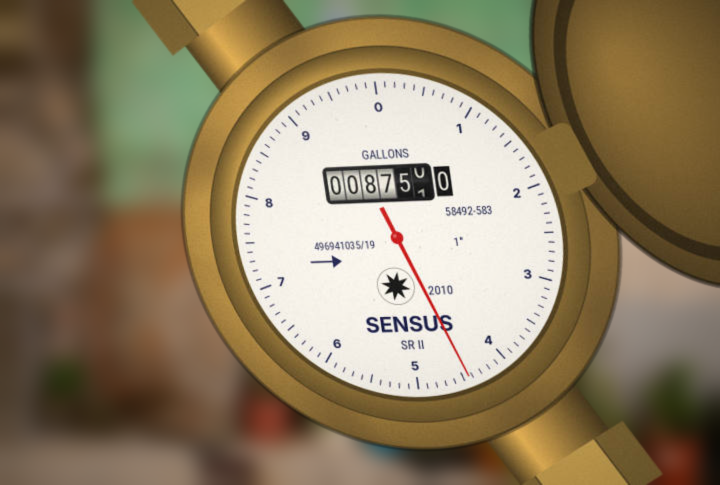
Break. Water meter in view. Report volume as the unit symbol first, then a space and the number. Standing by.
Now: gal 87504.4
